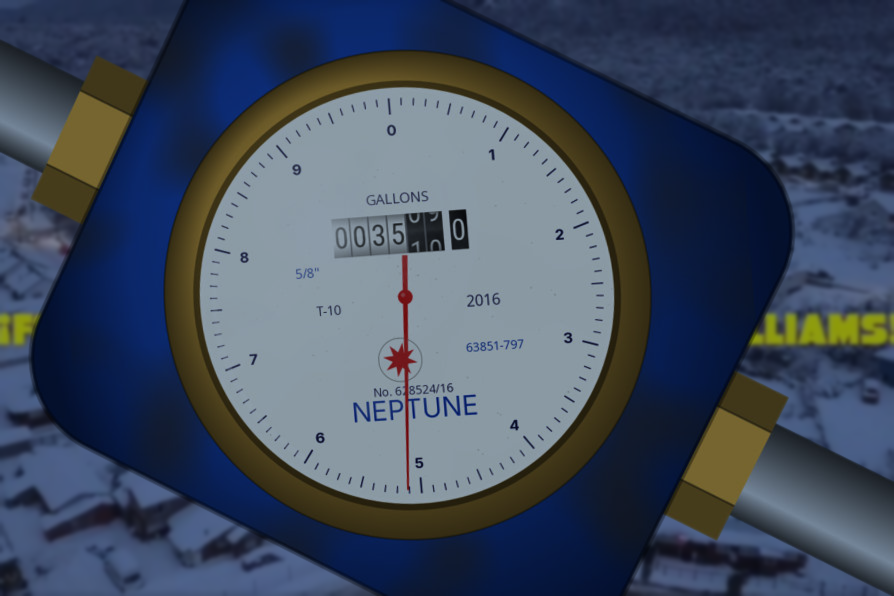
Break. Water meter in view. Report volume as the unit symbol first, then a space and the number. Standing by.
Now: gal 35095.1
